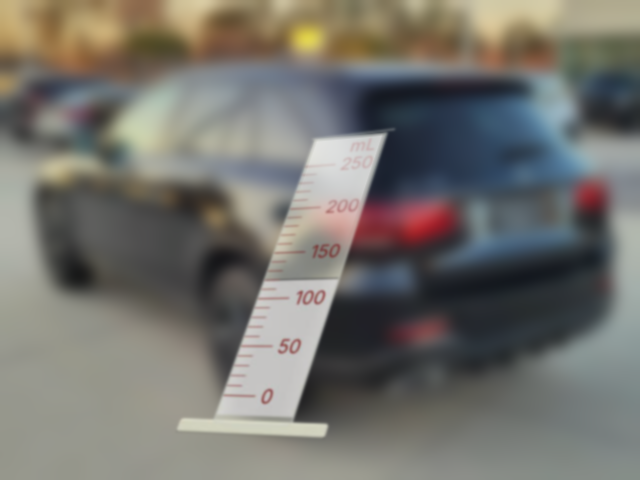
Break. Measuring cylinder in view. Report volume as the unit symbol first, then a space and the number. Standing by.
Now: mL 120
